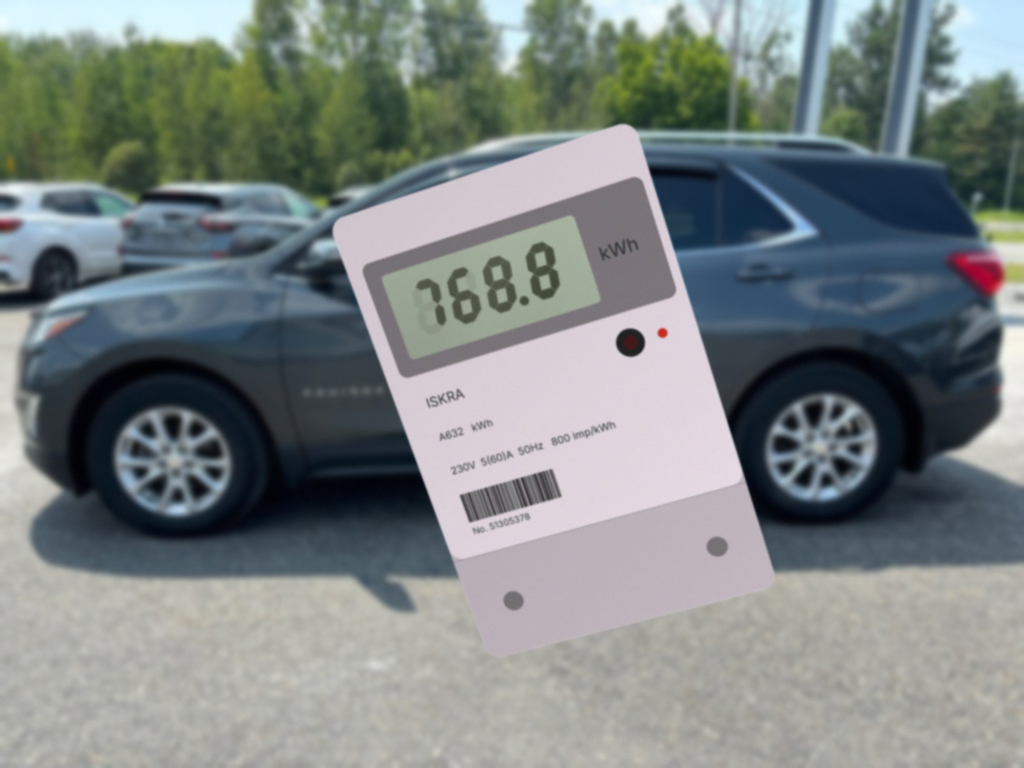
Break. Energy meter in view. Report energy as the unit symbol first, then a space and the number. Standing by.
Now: kWh 768.8
